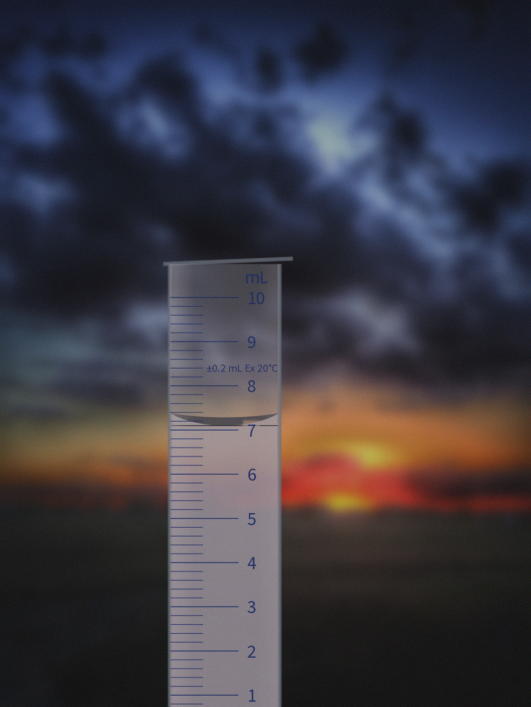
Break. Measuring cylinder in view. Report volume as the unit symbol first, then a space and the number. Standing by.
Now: mL 7.1
